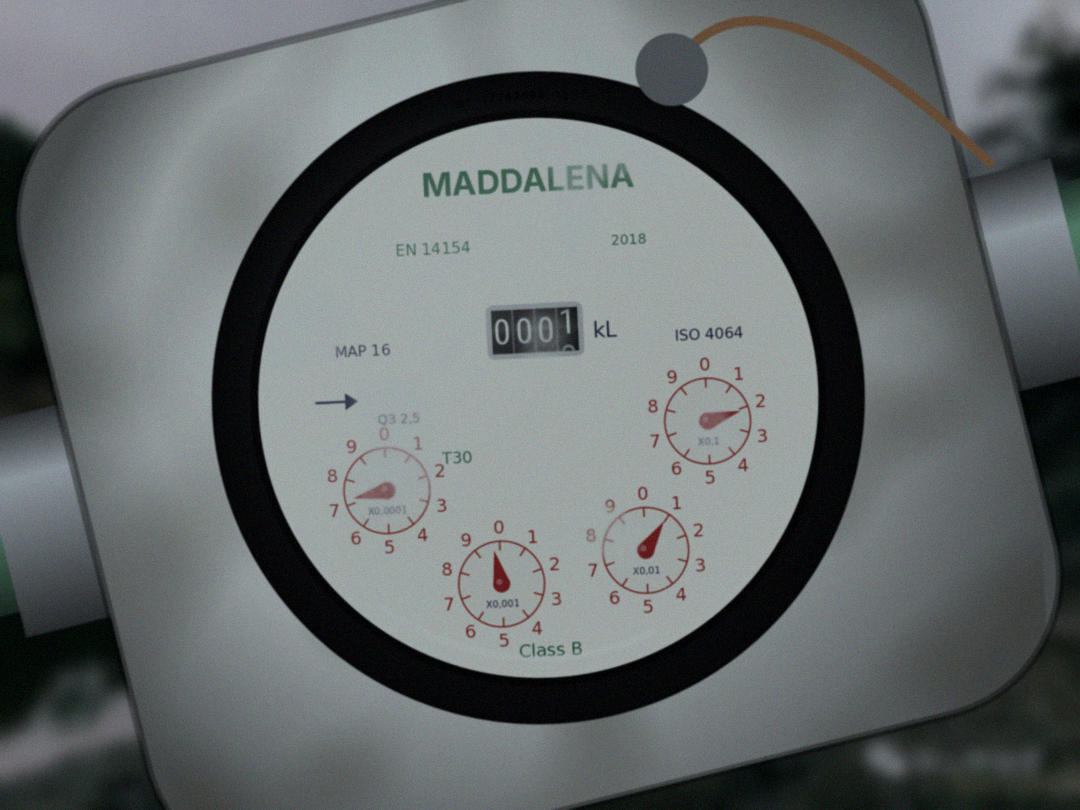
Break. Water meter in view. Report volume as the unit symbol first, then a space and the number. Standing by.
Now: kL 1.2097
